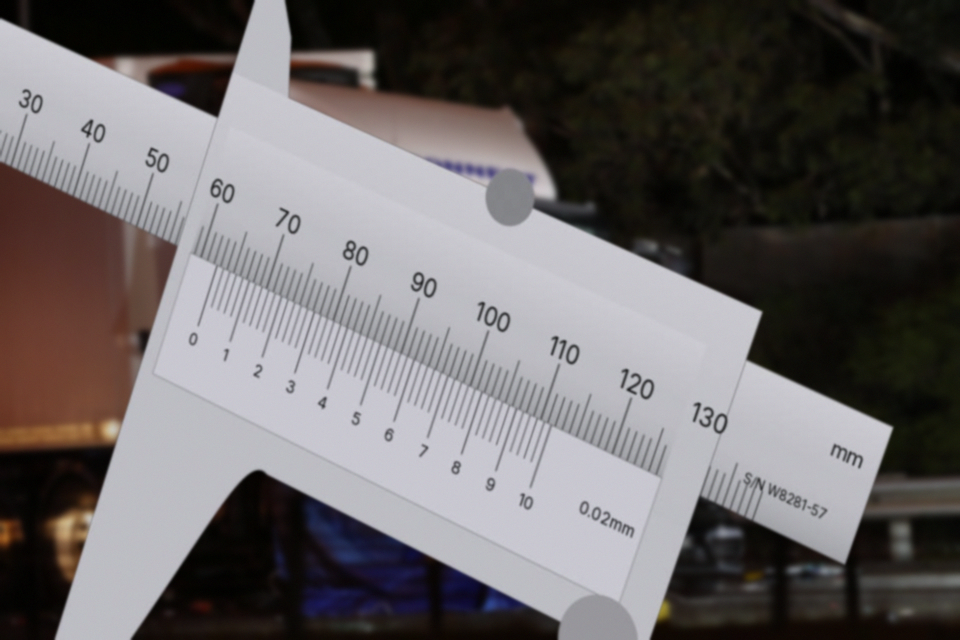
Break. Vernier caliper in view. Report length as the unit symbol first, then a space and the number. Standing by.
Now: mm 62.5
